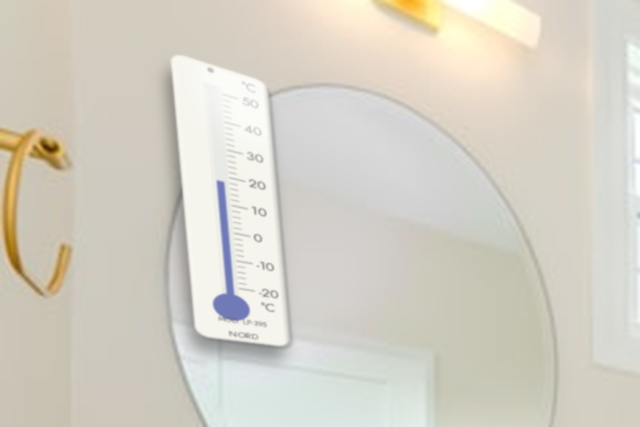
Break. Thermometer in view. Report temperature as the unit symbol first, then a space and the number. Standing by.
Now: °C 18
